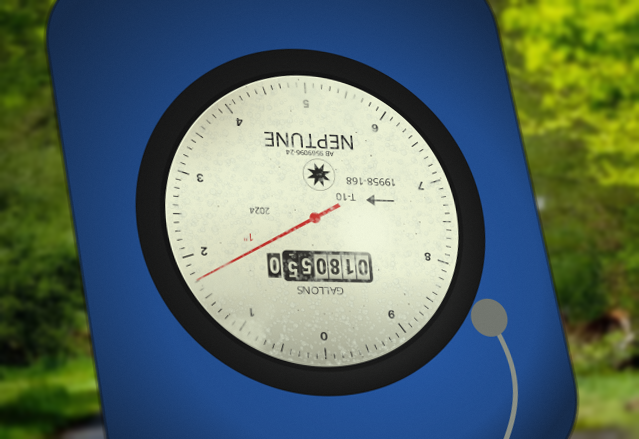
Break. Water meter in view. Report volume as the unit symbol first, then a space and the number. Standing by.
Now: gal 180551.7
